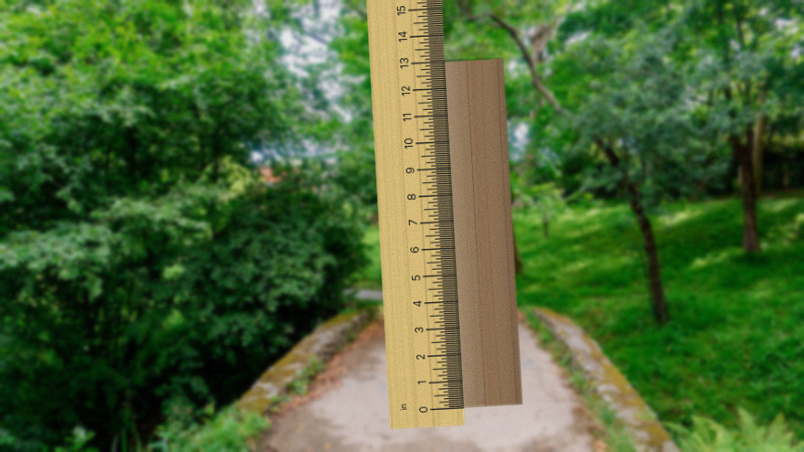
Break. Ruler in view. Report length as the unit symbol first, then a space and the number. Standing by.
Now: in 13
